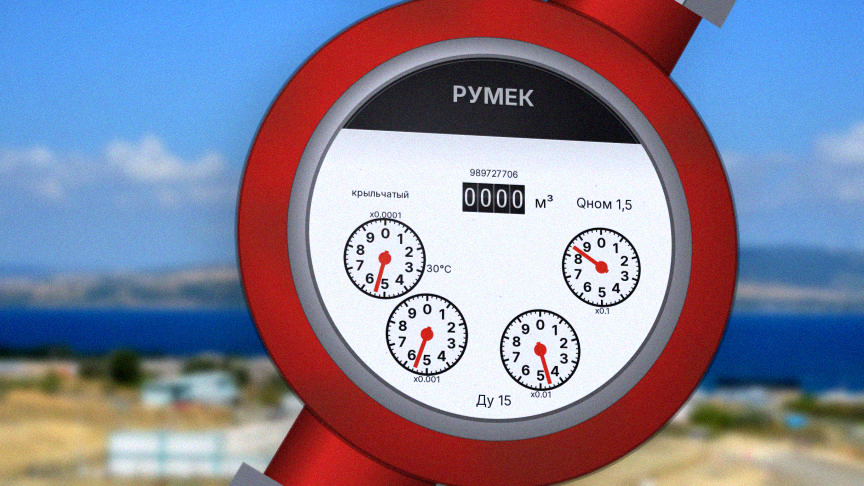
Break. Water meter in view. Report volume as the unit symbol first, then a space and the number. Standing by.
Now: m³ 0.8455
